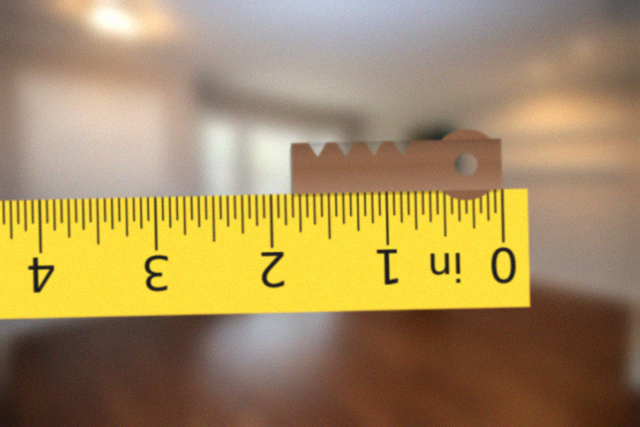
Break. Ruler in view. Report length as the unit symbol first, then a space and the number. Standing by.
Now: in 1.8125
